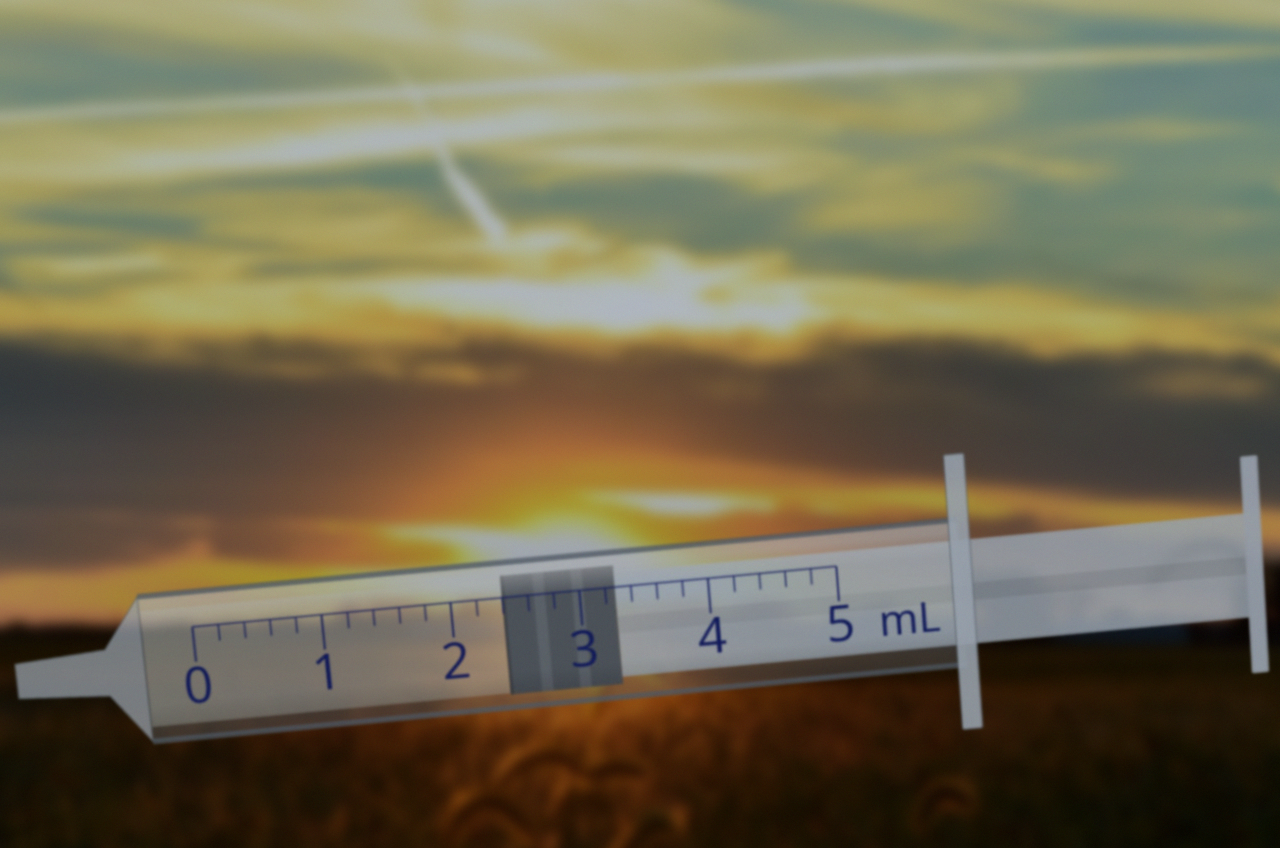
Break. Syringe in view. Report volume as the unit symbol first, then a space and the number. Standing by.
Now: mL 2.4
